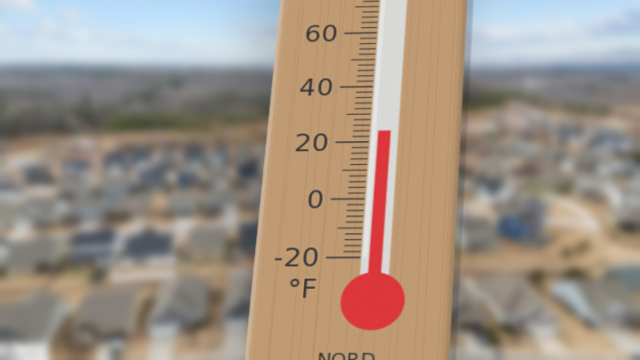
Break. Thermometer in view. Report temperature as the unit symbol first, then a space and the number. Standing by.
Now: °F 24
